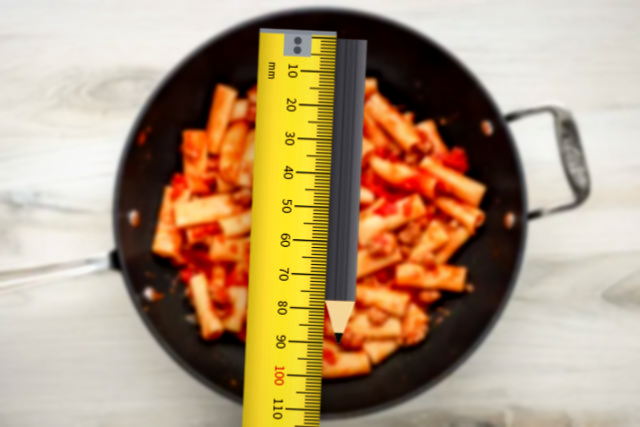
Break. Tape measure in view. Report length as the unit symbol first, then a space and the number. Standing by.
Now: mm 90
